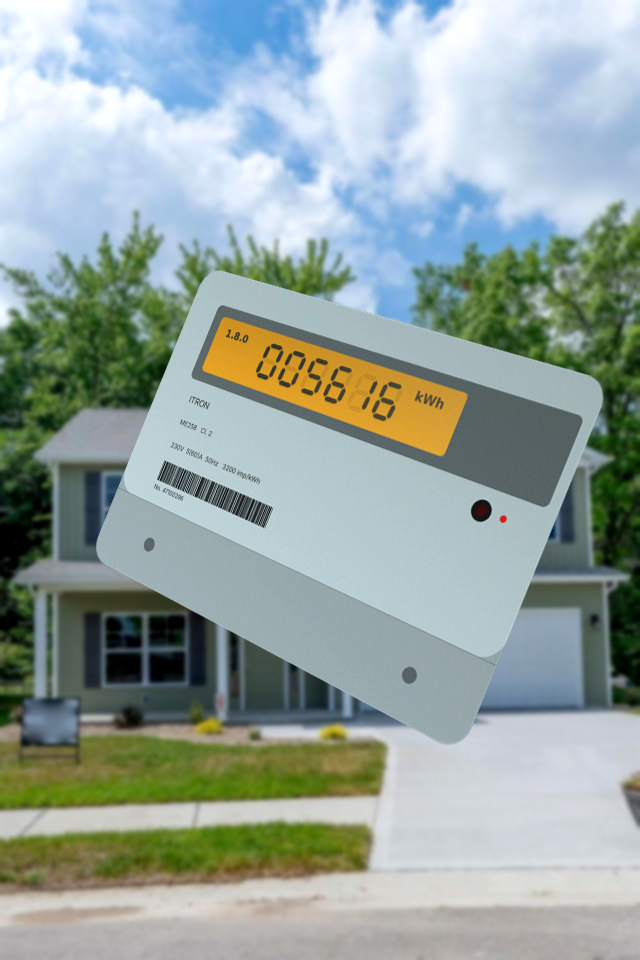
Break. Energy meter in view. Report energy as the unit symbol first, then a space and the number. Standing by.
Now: kWh 5616
